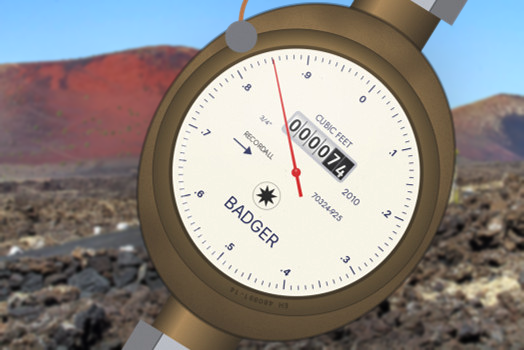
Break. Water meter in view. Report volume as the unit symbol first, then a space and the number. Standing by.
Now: ft³ 73.85
